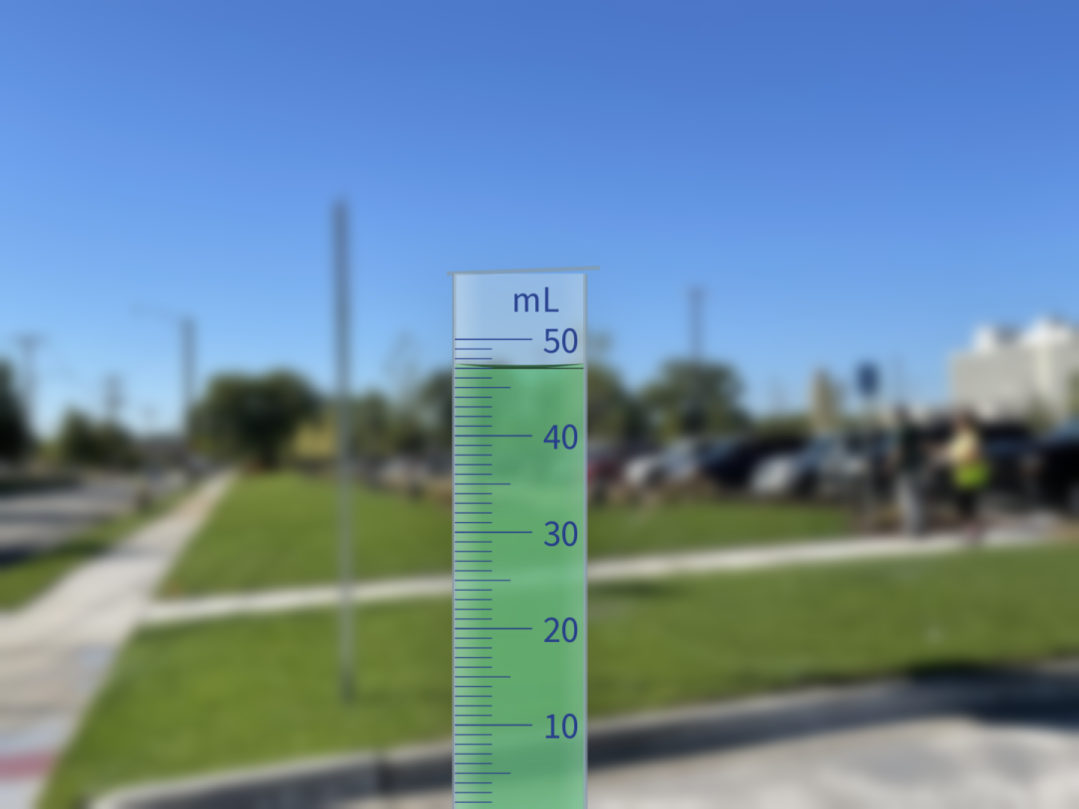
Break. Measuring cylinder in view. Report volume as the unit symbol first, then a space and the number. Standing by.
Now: mL 47
